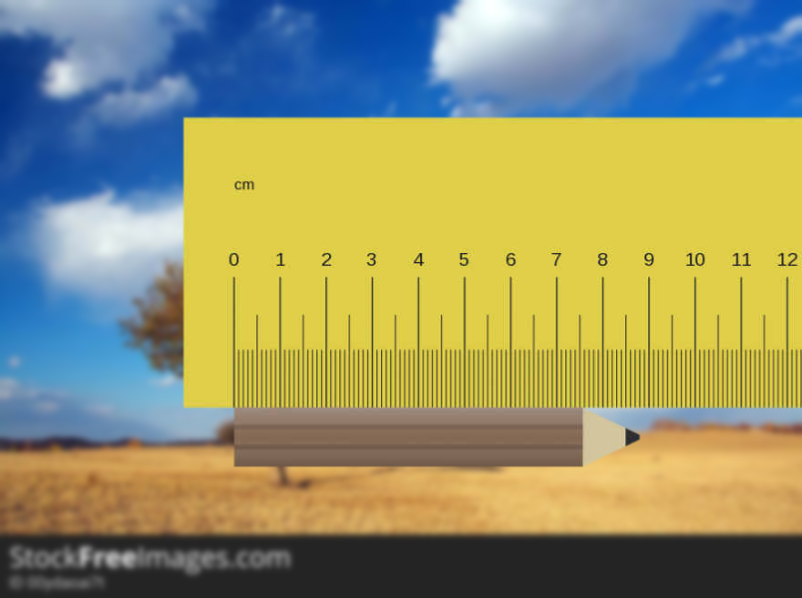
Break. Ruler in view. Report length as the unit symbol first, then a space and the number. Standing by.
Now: cm 8.8
